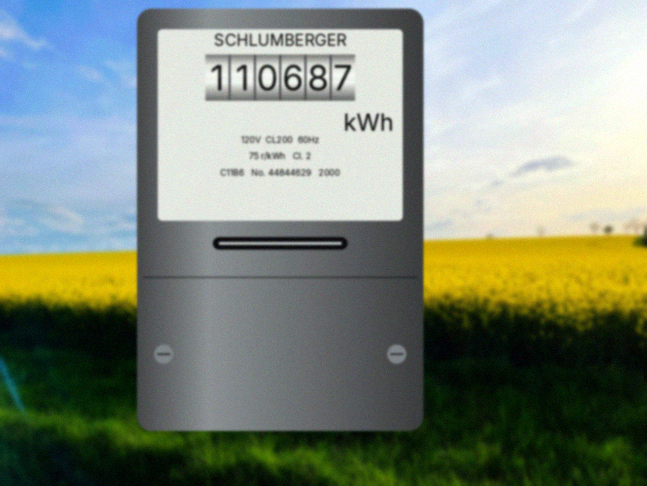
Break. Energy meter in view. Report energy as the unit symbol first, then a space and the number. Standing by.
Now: kWh 110687
